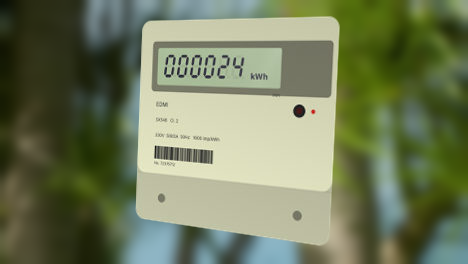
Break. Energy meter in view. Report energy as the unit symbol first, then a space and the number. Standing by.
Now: kWh 24
